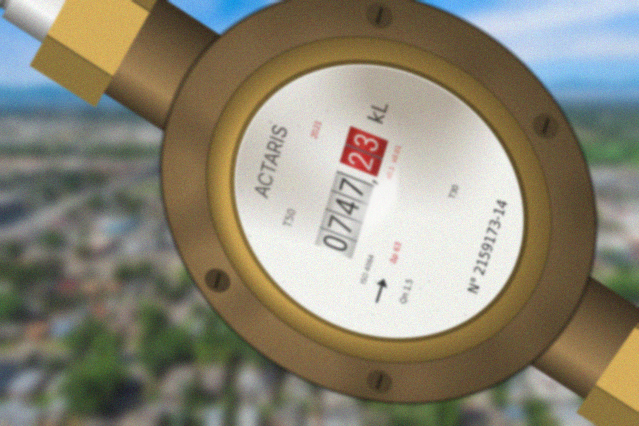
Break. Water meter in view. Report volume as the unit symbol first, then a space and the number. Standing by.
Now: kL 747.23
